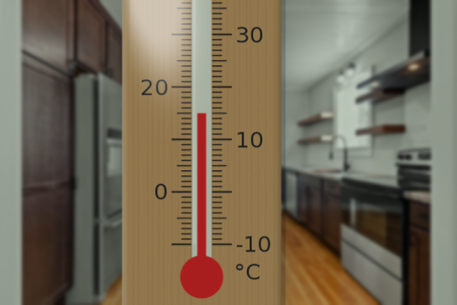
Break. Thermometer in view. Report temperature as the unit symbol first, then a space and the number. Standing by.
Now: °C 15
